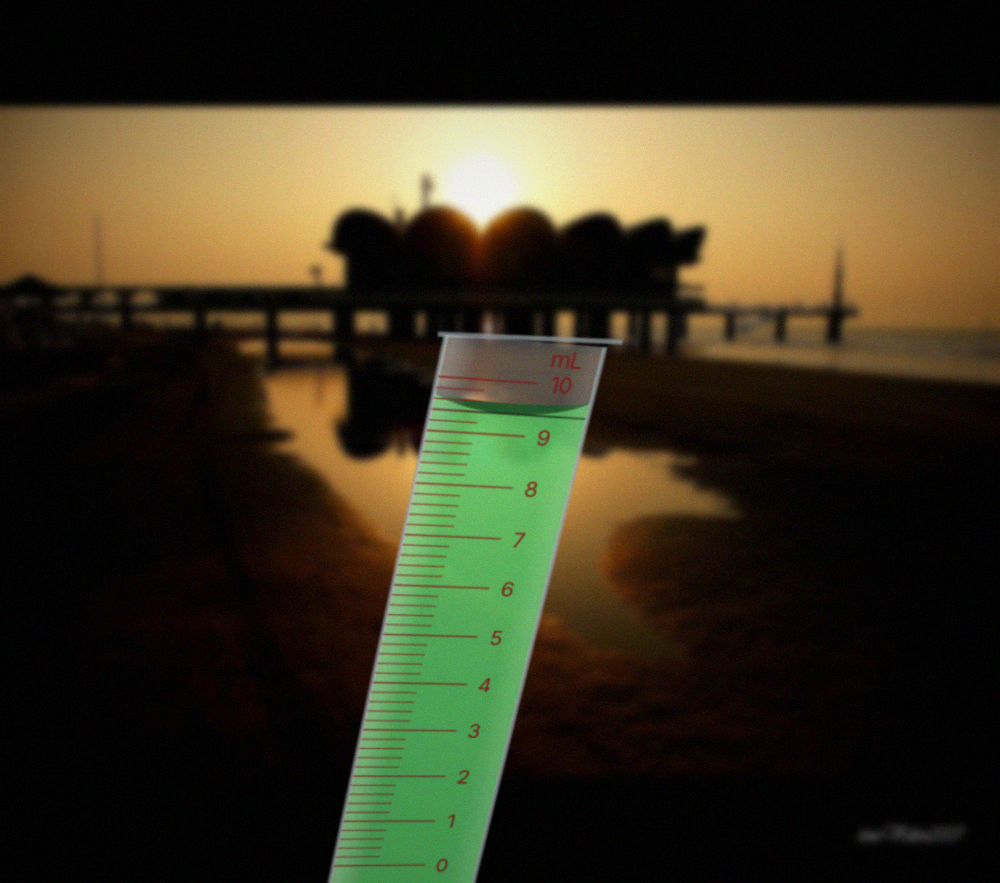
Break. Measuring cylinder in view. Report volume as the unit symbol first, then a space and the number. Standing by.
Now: mL 9.4
